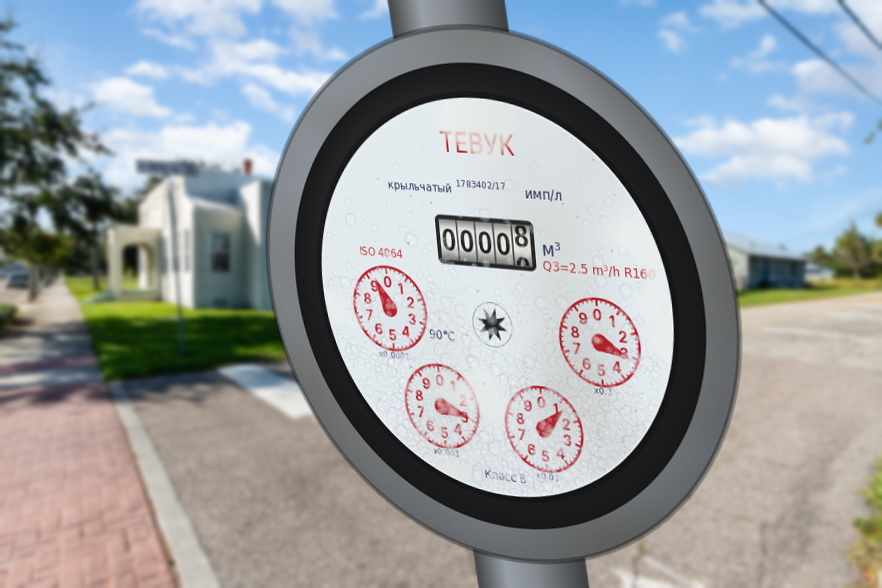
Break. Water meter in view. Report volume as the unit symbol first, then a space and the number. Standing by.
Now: m³ 8.3129
